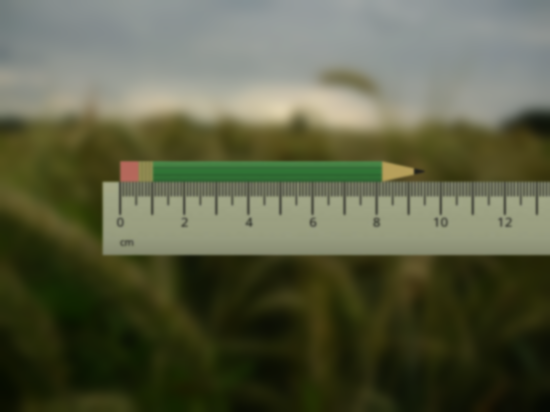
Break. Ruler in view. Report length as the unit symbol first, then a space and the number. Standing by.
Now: cm 9.5
